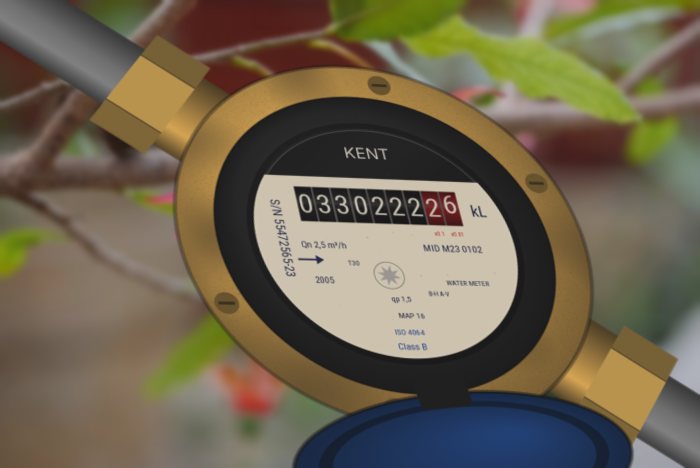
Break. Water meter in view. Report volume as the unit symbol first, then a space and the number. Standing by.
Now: kL 330222.26
